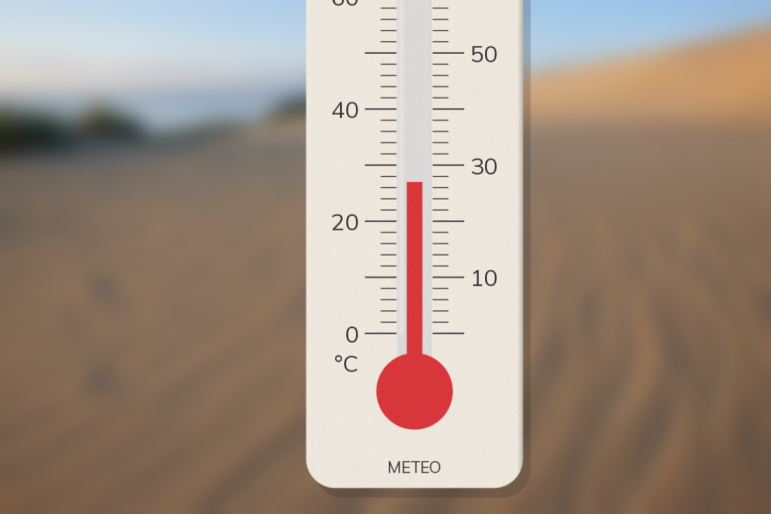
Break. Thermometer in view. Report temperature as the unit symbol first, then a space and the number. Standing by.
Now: °C 27
